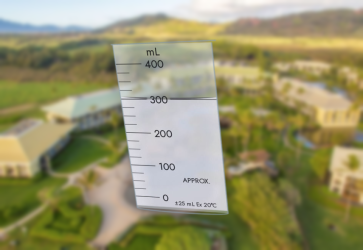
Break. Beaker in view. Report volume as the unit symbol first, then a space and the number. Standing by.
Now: mL 300
